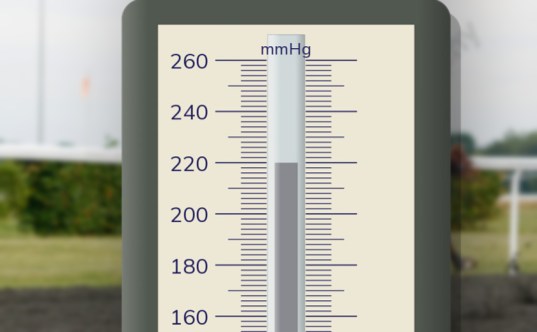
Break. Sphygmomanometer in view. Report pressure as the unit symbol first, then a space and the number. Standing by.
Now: mmHg 220
